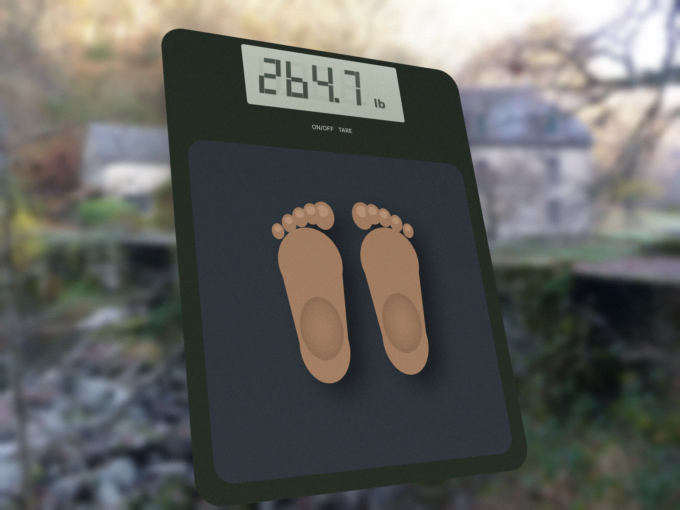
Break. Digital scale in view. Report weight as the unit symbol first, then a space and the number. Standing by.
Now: lb 264.7
